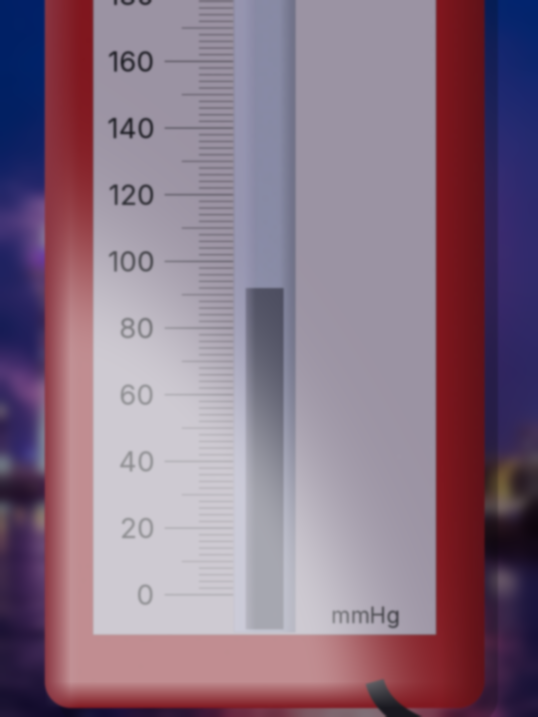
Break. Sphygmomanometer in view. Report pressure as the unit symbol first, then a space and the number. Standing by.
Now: mmHg 92
